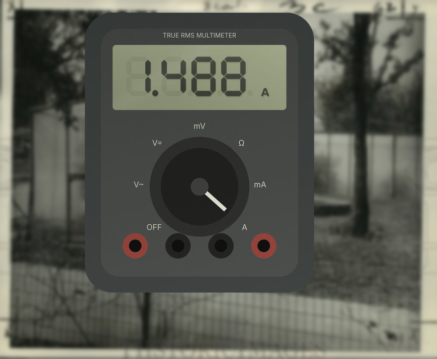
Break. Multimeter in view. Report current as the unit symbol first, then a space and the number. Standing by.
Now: A 1.488
